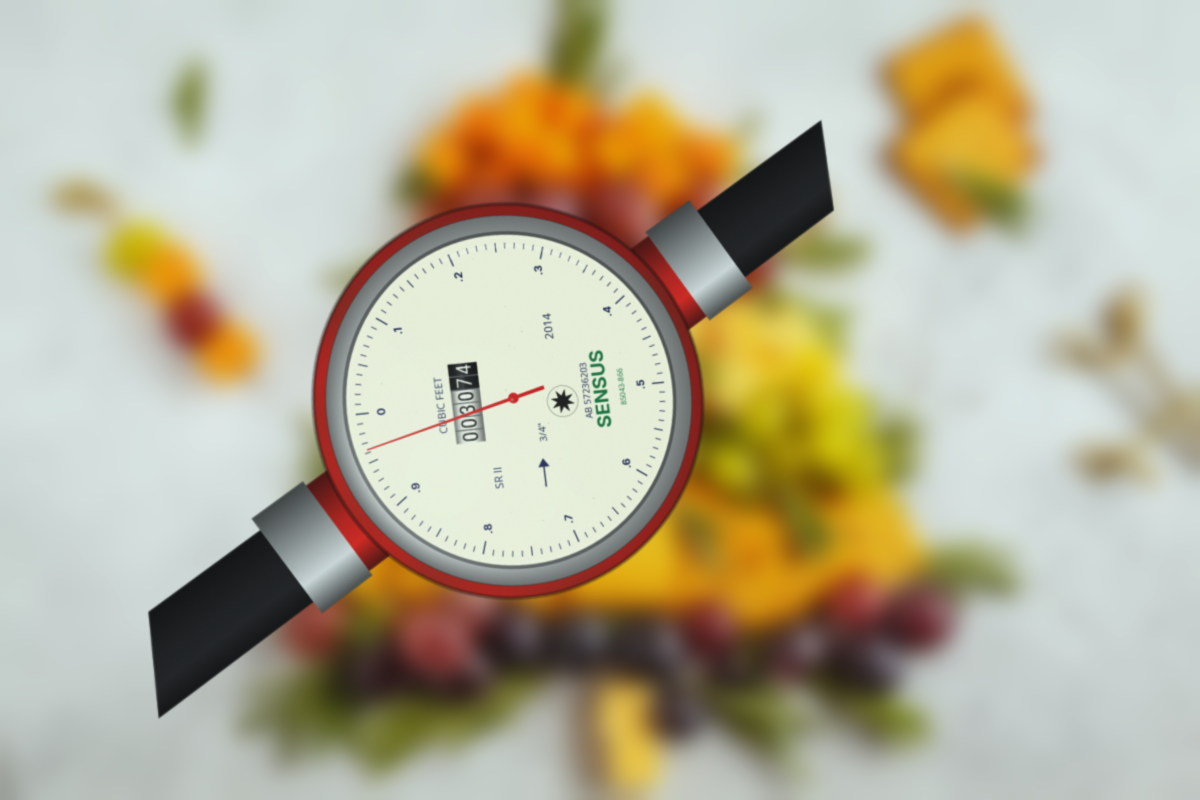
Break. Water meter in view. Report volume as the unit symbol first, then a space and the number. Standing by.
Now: ft³ 3073.96
